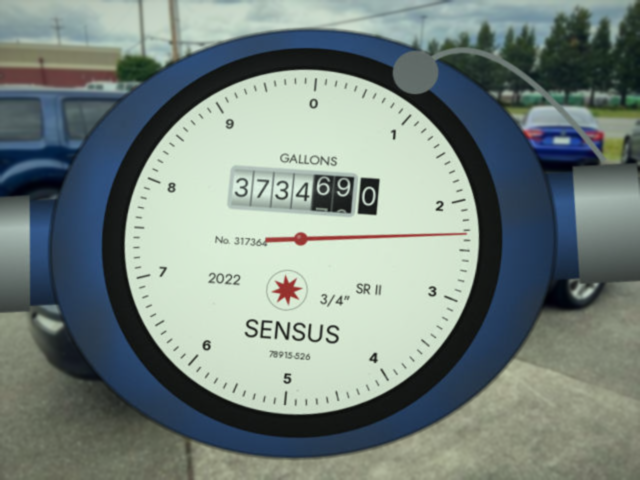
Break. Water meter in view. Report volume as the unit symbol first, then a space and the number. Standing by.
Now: gal 3734692.3
